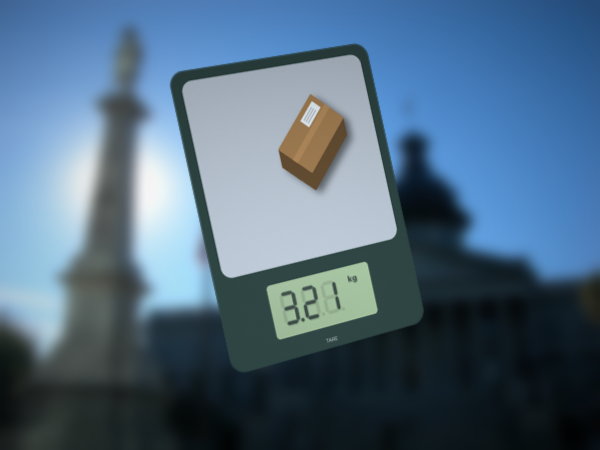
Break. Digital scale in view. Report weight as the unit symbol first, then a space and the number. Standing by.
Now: kg 3.21
